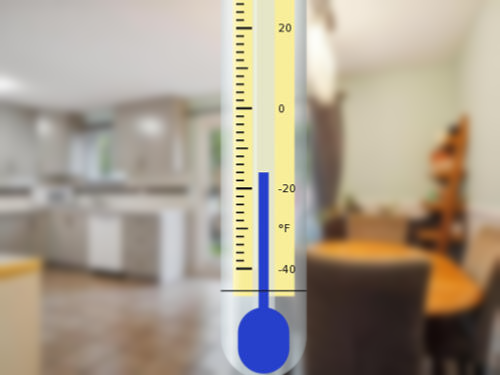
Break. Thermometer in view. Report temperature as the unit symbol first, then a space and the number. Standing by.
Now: °F -16
